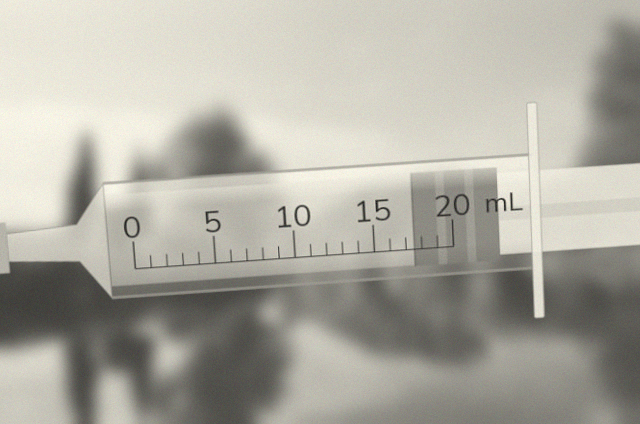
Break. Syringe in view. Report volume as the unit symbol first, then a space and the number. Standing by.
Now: mL 17.5
